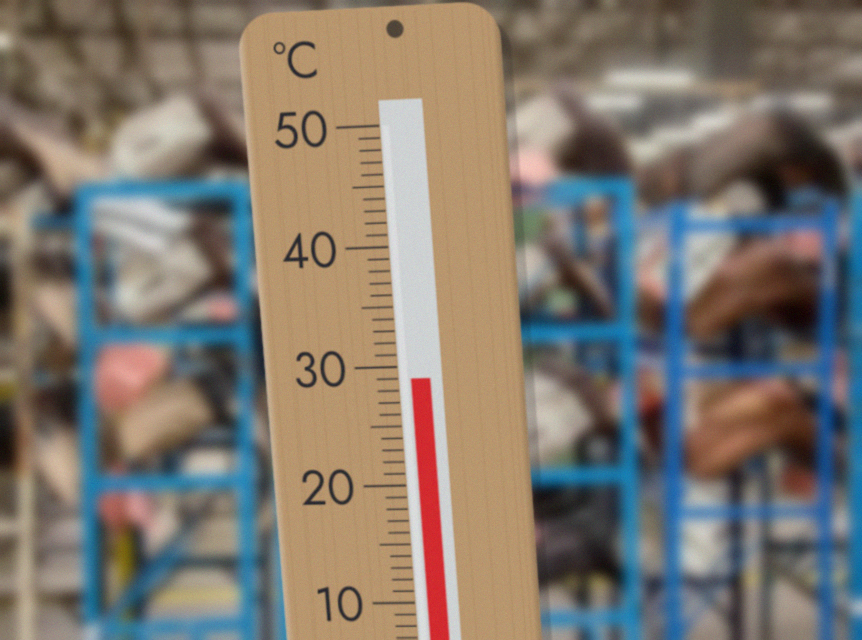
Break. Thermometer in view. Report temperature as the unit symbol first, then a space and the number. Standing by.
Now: °C 29
